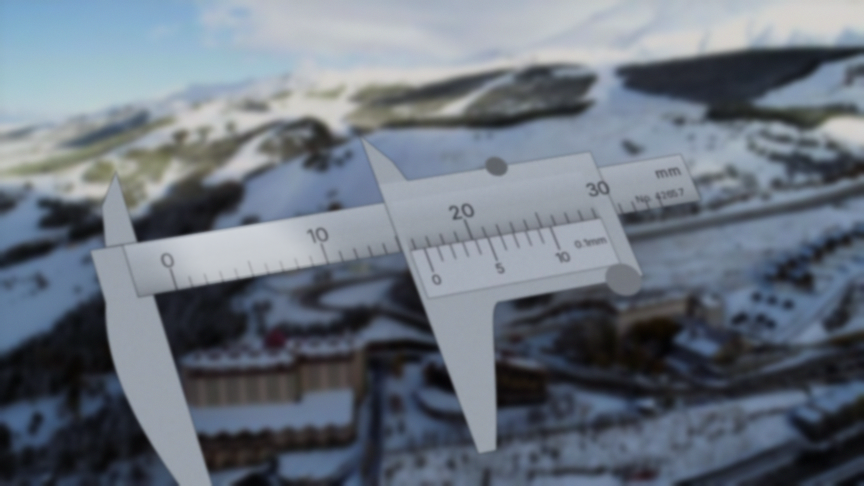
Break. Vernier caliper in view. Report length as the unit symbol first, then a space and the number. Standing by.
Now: mm 16.6
